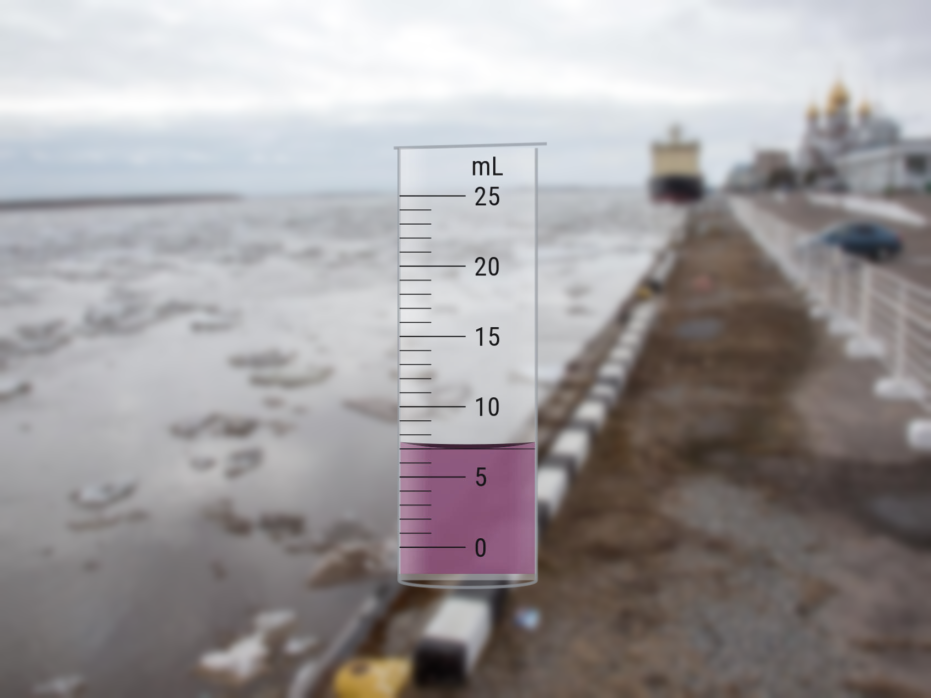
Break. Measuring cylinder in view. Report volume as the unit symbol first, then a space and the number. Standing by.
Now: mL 7
